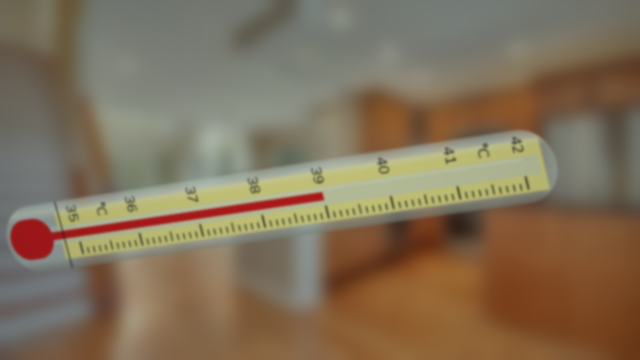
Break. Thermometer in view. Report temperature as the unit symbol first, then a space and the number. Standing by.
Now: °C 39
